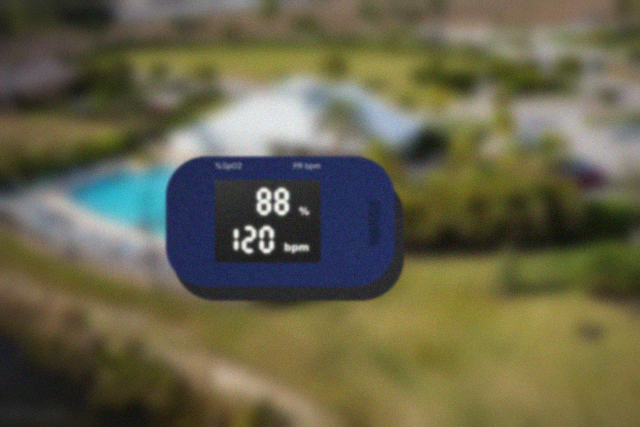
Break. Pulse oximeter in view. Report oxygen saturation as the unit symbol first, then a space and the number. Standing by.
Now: % 88
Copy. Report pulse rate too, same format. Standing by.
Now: bpm 120
